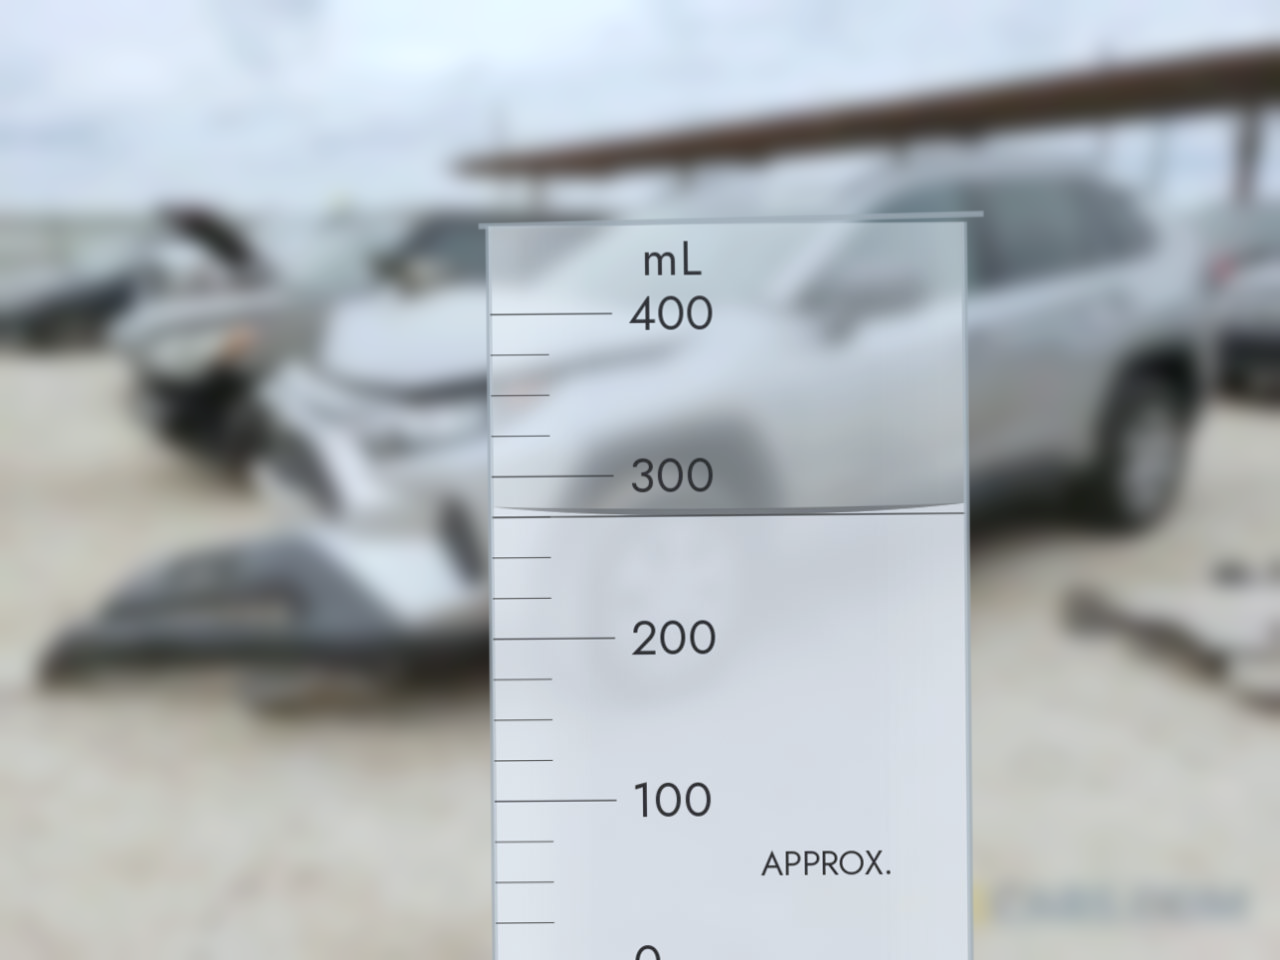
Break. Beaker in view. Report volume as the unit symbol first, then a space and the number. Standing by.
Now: mL 275
